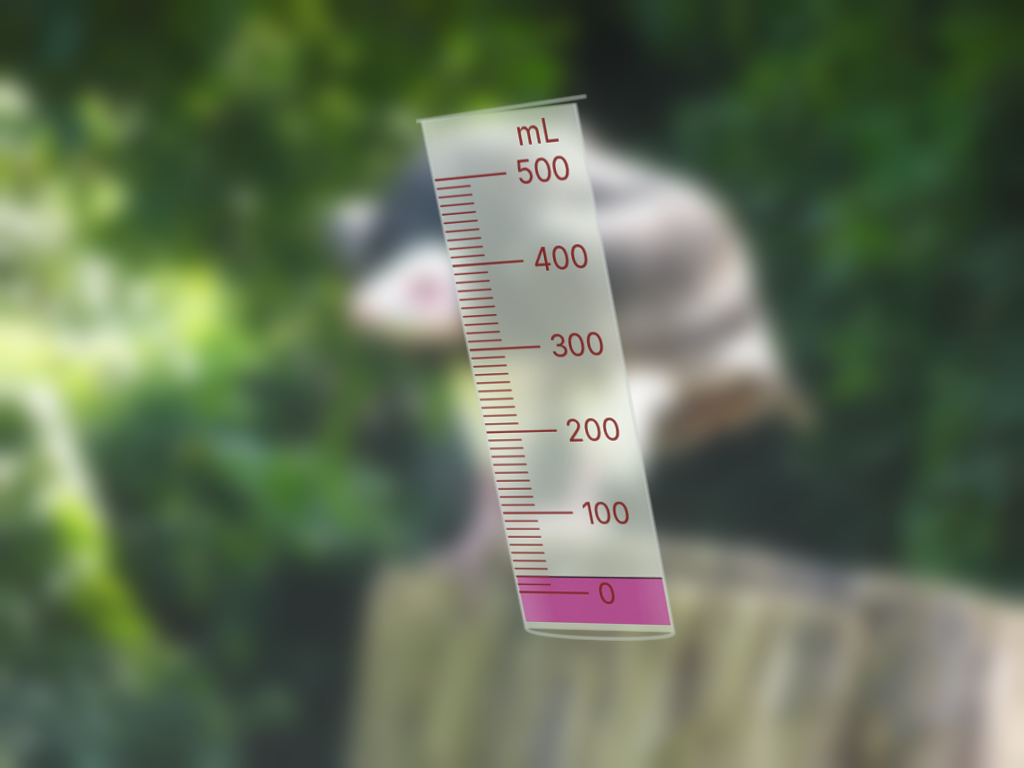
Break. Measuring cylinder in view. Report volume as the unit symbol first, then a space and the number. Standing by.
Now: mL 20
